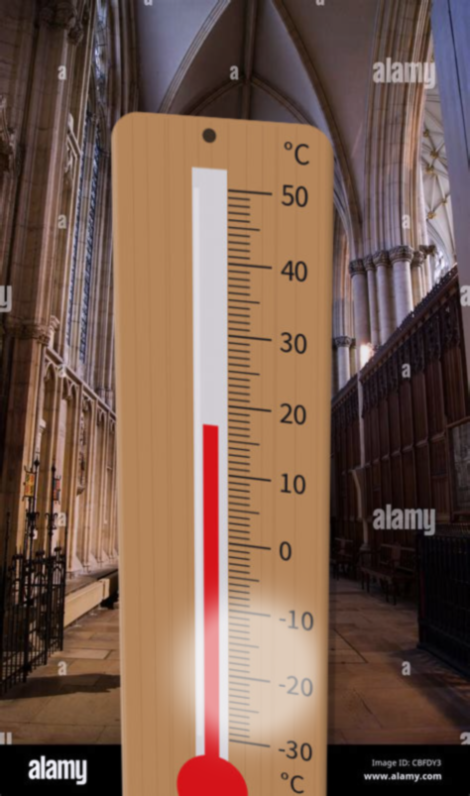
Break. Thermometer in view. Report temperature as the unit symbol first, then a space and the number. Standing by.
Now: °C 17
